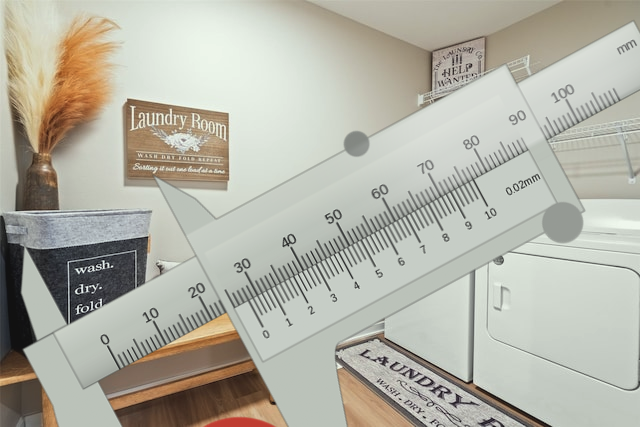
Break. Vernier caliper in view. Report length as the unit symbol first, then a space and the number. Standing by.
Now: mm 28.0
